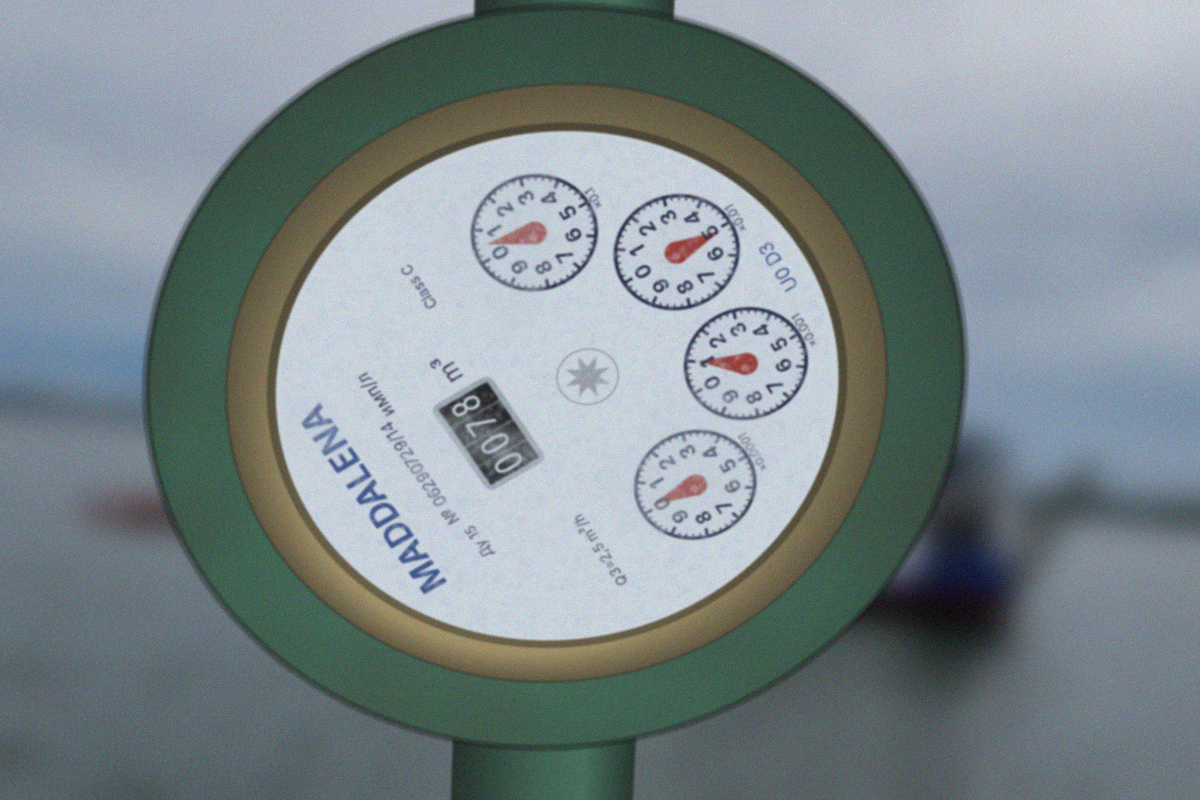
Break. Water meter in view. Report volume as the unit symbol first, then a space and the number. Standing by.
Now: m³ 78.0510
